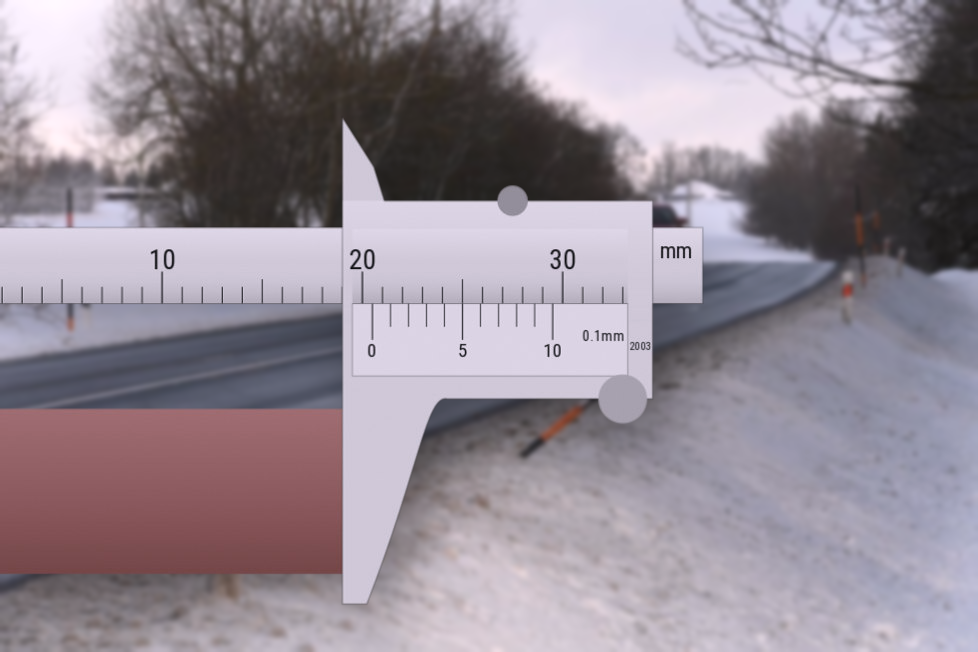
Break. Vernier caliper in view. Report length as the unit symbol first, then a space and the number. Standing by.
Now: mm 20.5
